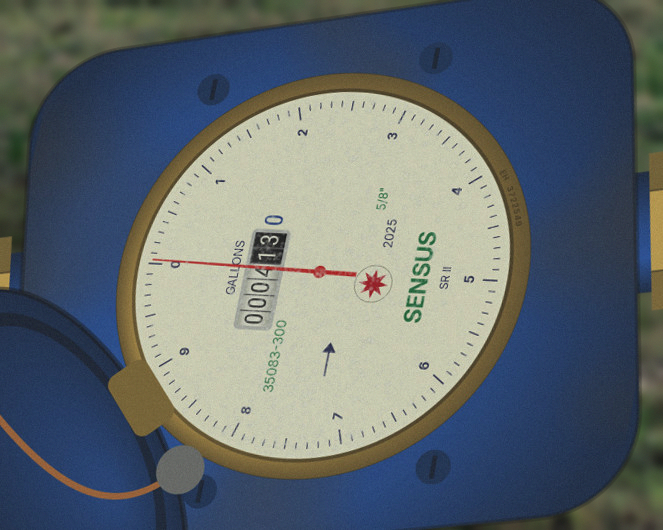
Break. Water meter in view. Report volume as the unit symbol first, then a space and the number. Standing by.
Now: gal 4130.0
